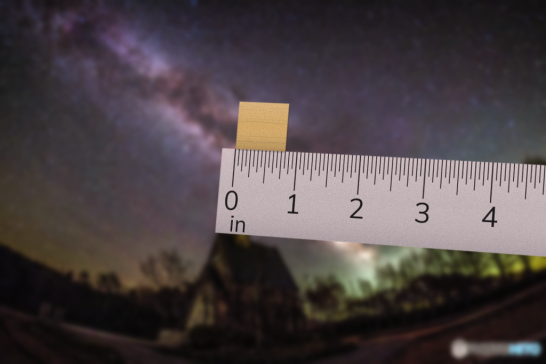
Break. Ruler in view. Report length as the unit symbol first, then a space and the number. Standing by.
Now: in 0.8125
